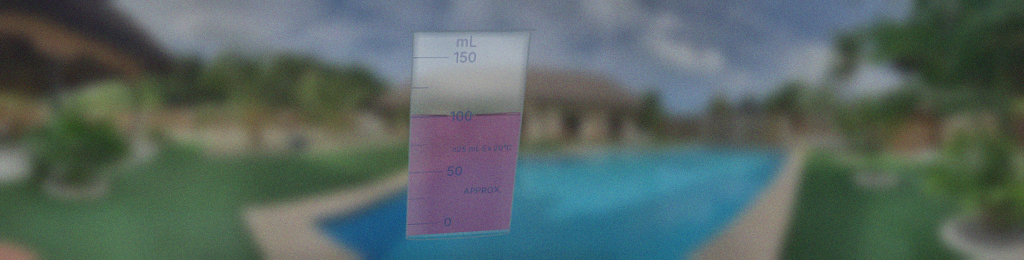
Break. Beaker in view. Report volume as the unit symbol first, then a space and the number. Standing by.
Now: mL 100
